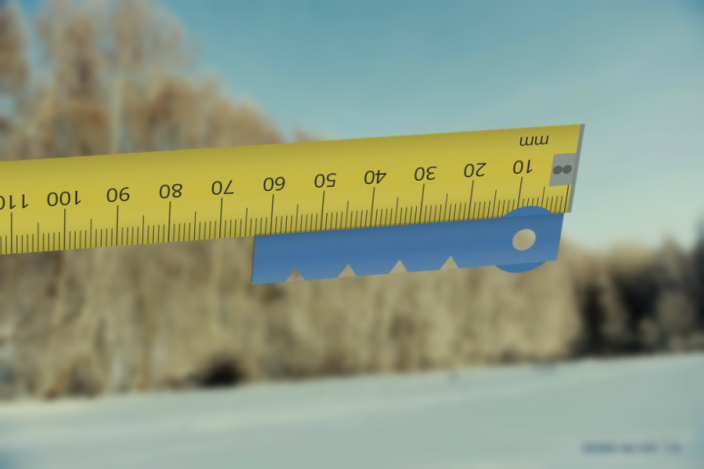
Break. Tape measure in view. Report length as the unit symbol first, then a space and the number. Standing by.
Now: mm 63
